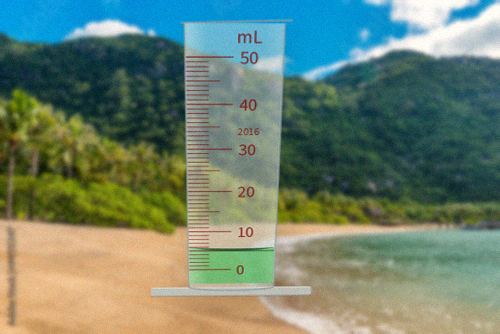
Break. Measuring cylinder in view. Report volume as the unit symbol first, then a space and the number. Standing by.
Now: mL 5
